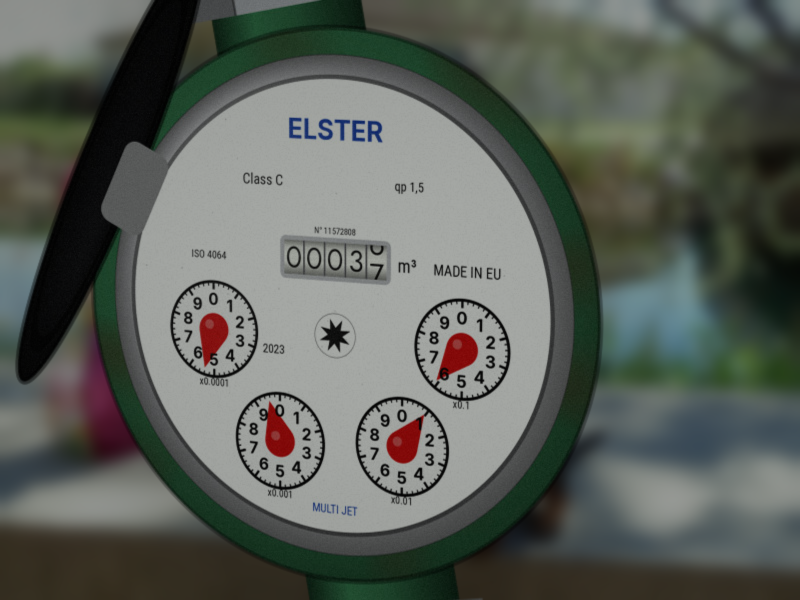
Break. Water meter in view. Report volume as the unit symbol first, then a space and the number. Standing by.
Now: m³ 36.6095
